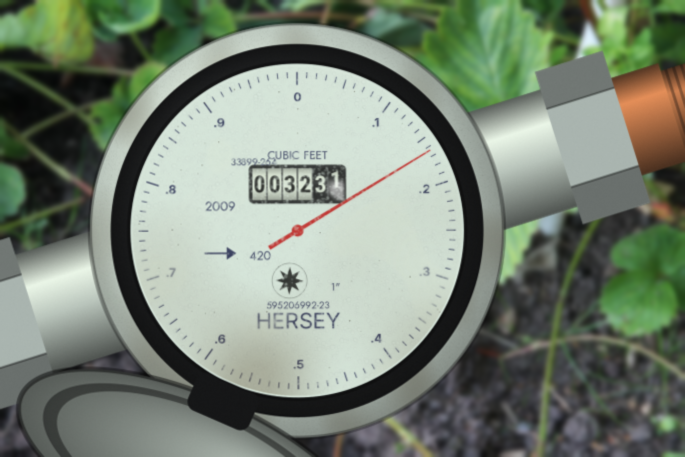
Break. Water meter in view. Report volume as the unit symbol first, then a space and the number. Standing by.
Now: ft³ 3231.16
